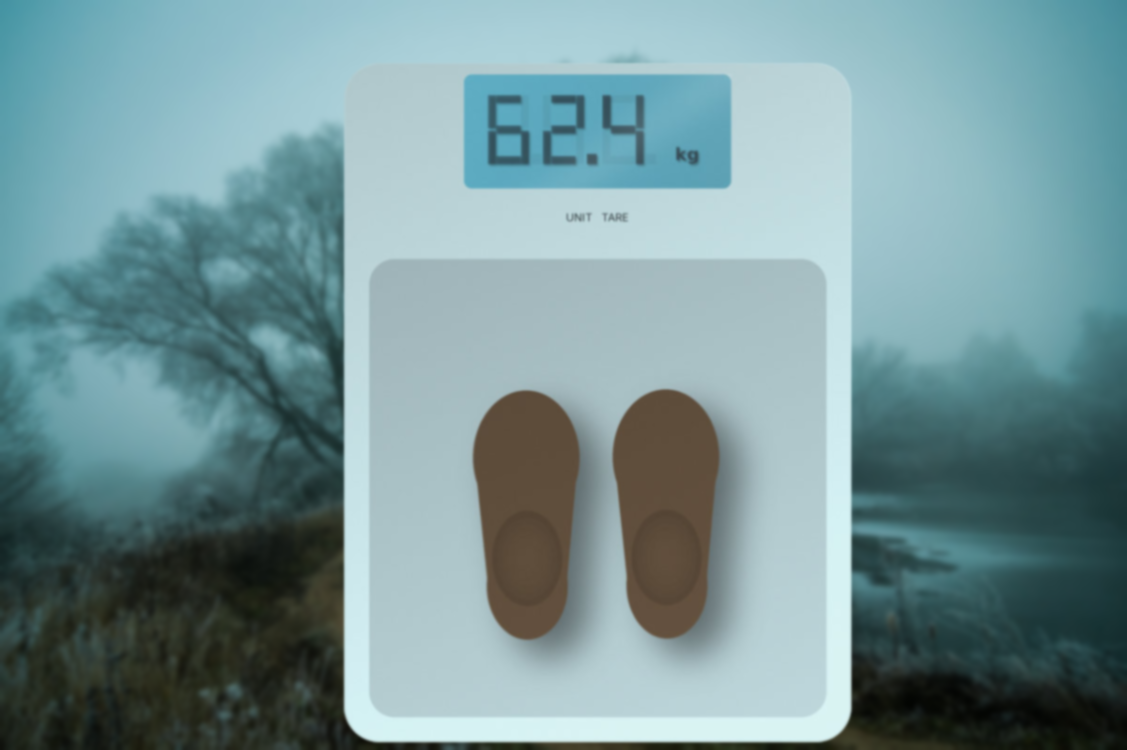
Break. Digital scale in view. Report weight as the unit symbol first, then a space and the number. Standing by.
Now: kg 62.4
